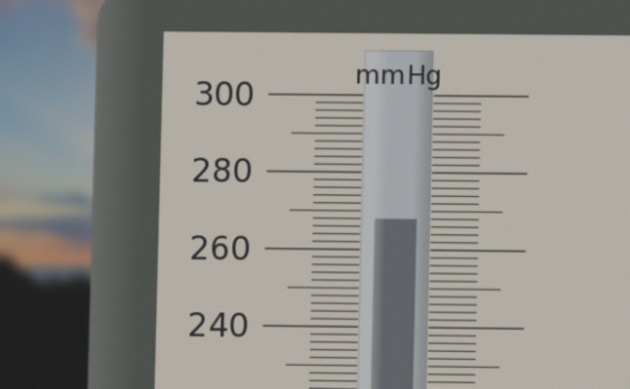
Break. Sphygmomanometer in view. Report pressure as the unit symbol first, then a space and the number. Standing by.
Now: mmHg 268
